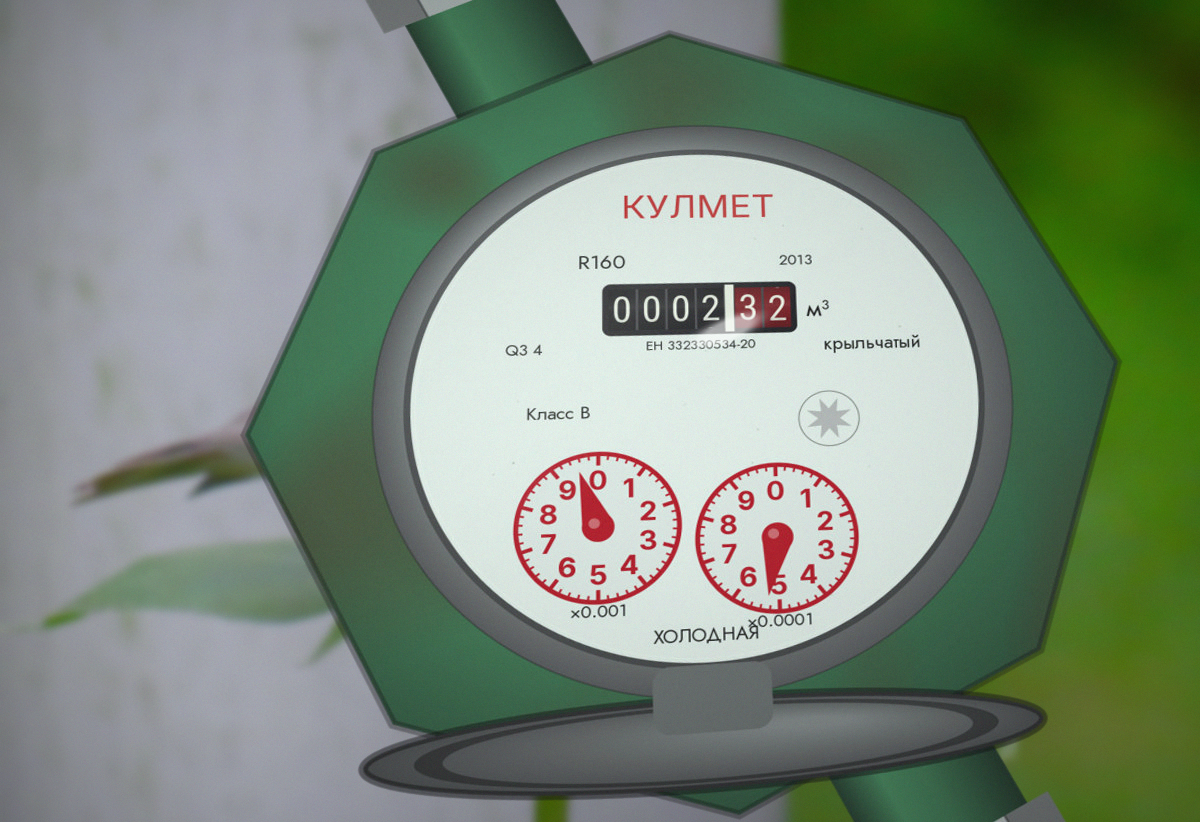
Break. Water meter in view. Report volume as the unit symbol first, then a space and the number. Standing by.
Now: m³ 2.3195
